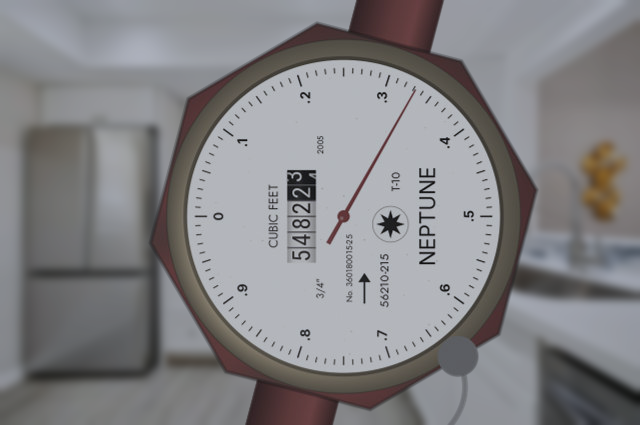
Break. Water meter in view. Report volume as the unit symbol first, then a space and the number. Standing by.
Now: ft³ 548223.33
